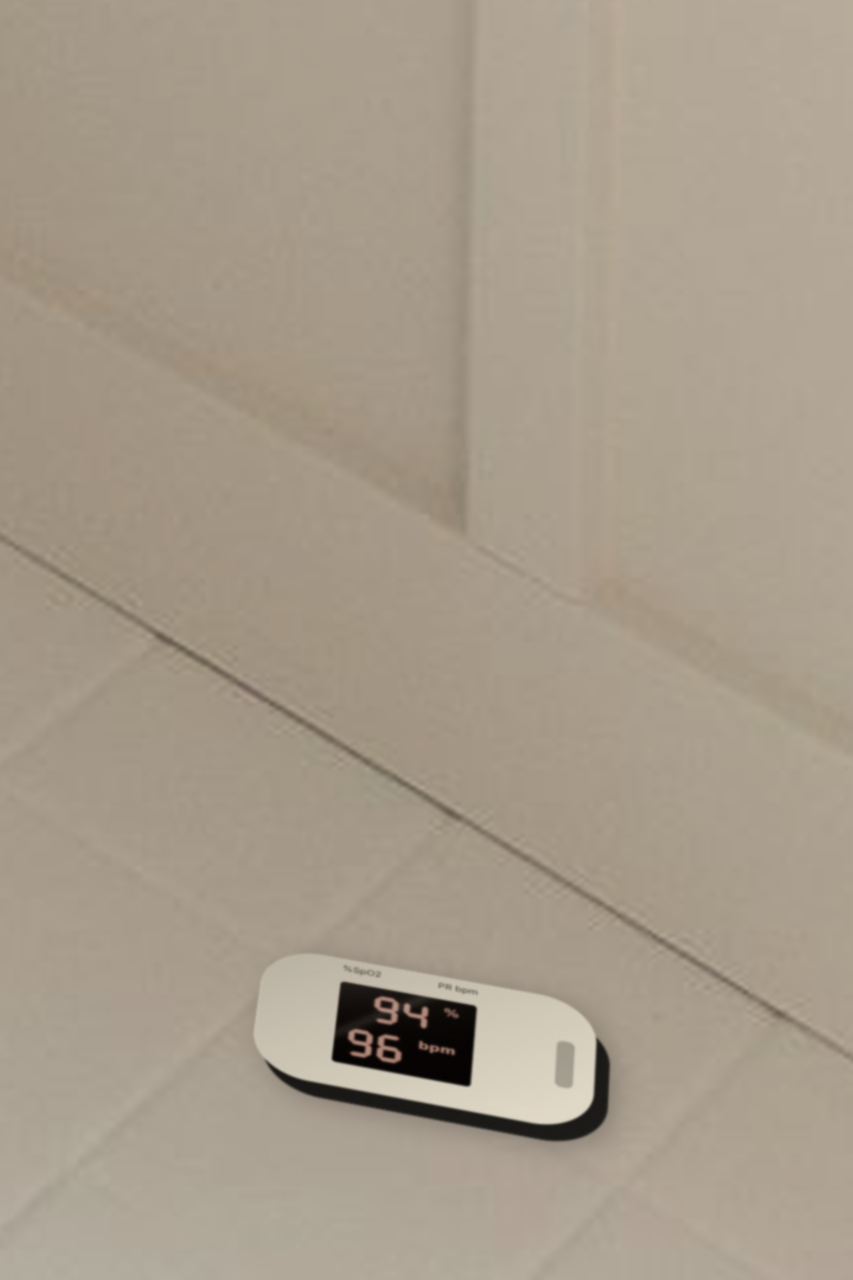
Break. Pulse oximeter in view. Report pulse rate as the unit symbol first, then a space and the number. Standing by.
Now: bpm 96
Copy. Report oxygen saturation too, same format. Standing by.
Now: % 94
